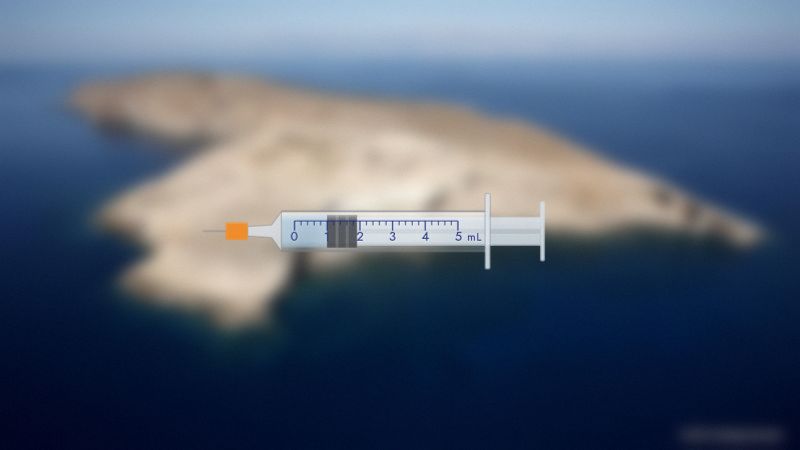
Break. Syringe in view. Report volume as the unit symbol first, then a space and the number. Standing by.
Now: mL 1
